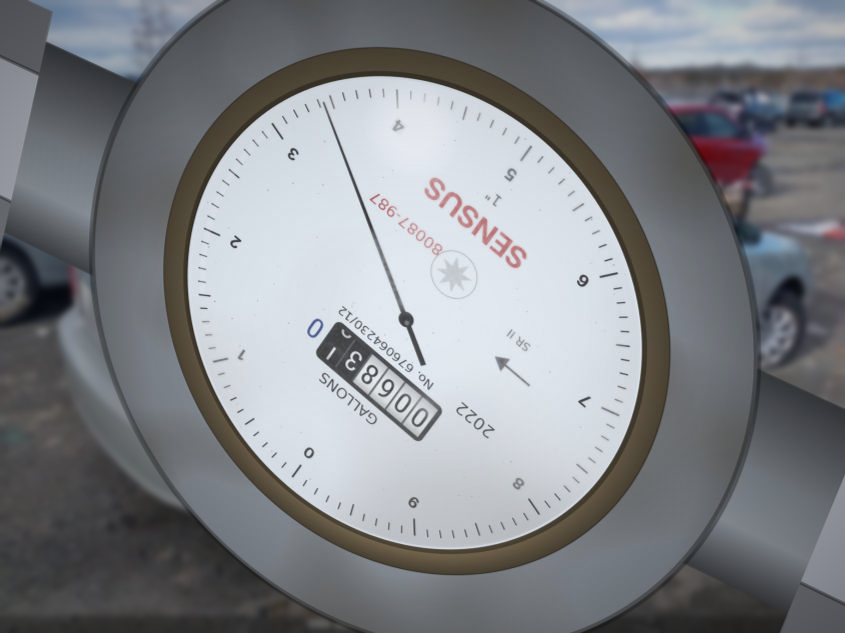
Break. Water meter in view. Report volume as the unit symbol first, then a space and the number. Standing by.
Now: gal 68313.4
